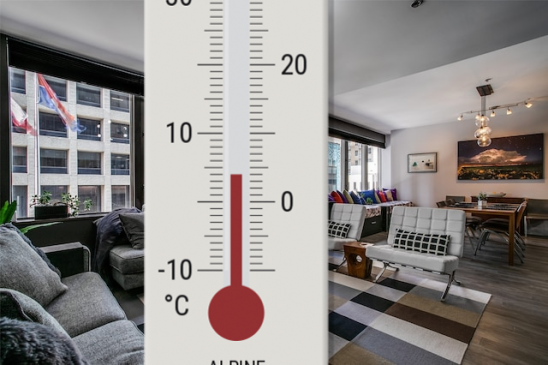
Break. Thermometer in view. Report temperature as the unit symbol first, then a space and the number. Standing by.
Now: °C 4
